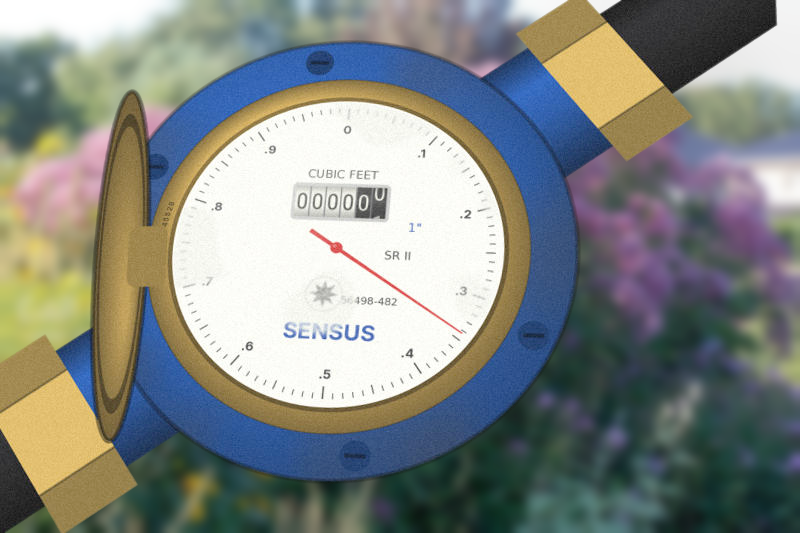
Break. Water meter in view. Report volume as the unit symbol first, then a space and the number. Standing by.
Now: ft³ 0.34
